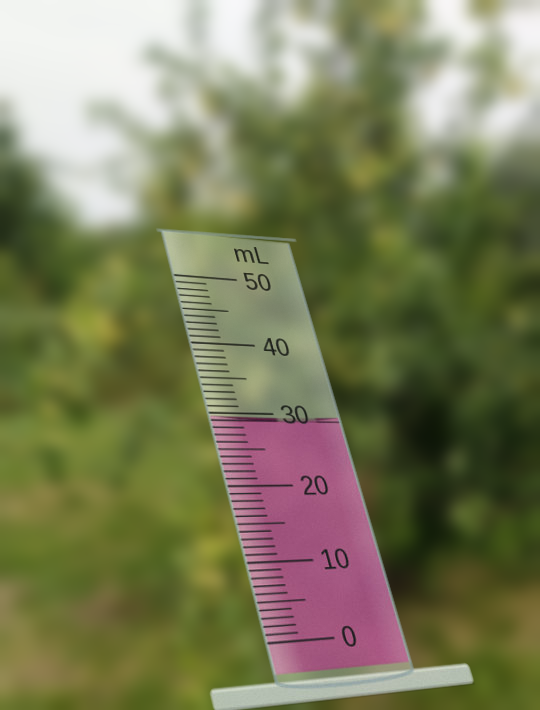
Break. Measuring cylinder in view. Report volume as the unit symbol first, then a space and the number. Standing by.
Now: mL 29
